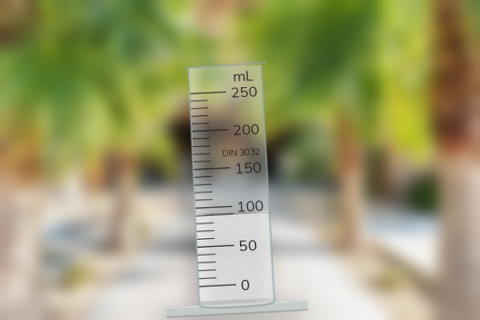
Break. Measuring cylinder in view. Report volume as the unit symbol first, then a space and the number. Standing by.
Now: mL 90
